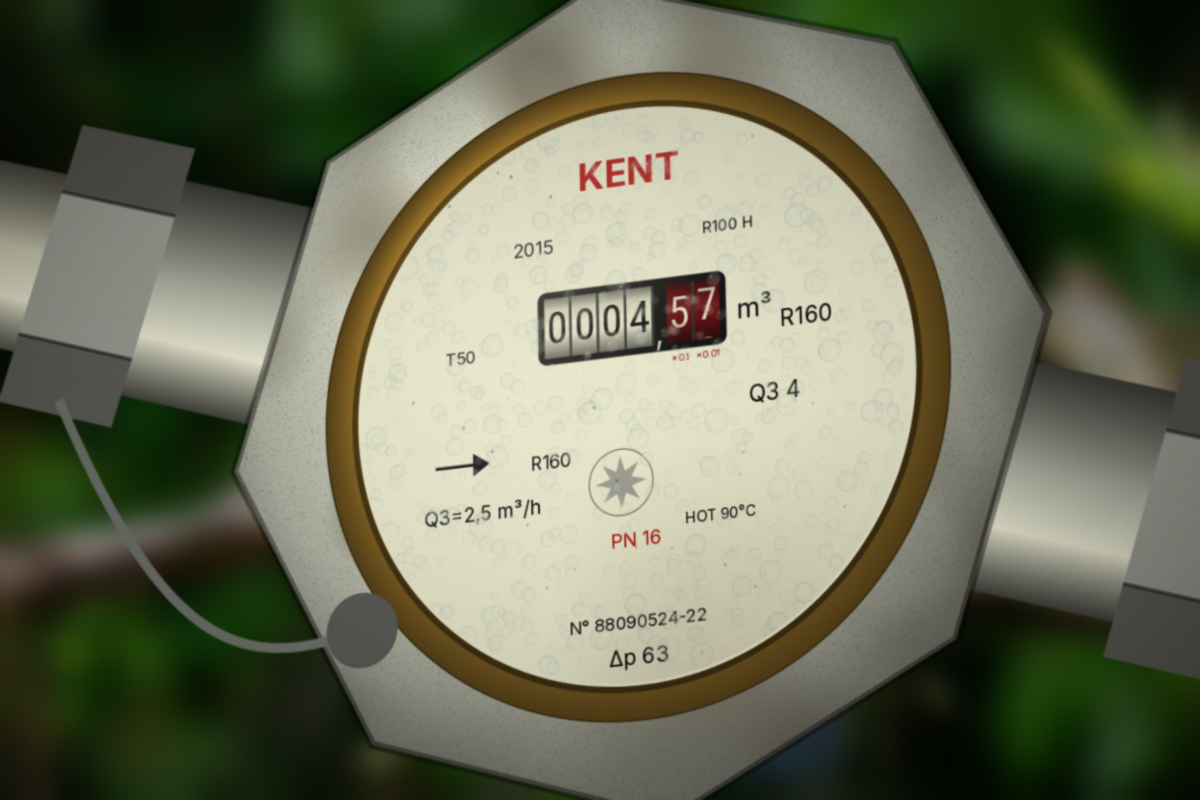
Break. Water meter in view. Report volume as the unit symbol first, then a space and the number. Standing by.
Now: m³ 4.57
